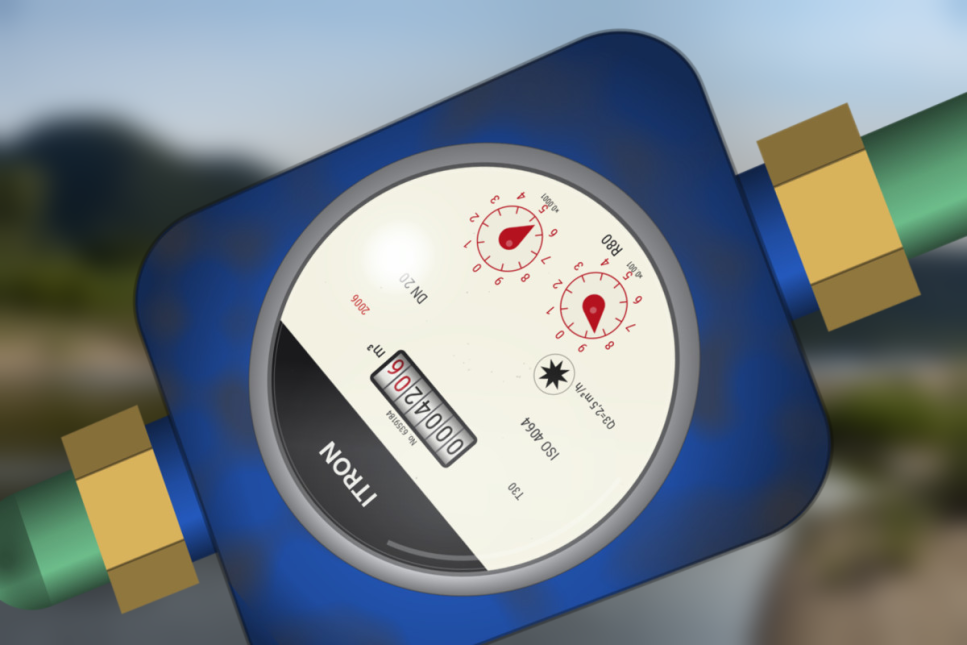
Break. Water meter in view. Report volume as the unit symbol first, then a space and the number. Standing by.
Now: m³ 42.0585
